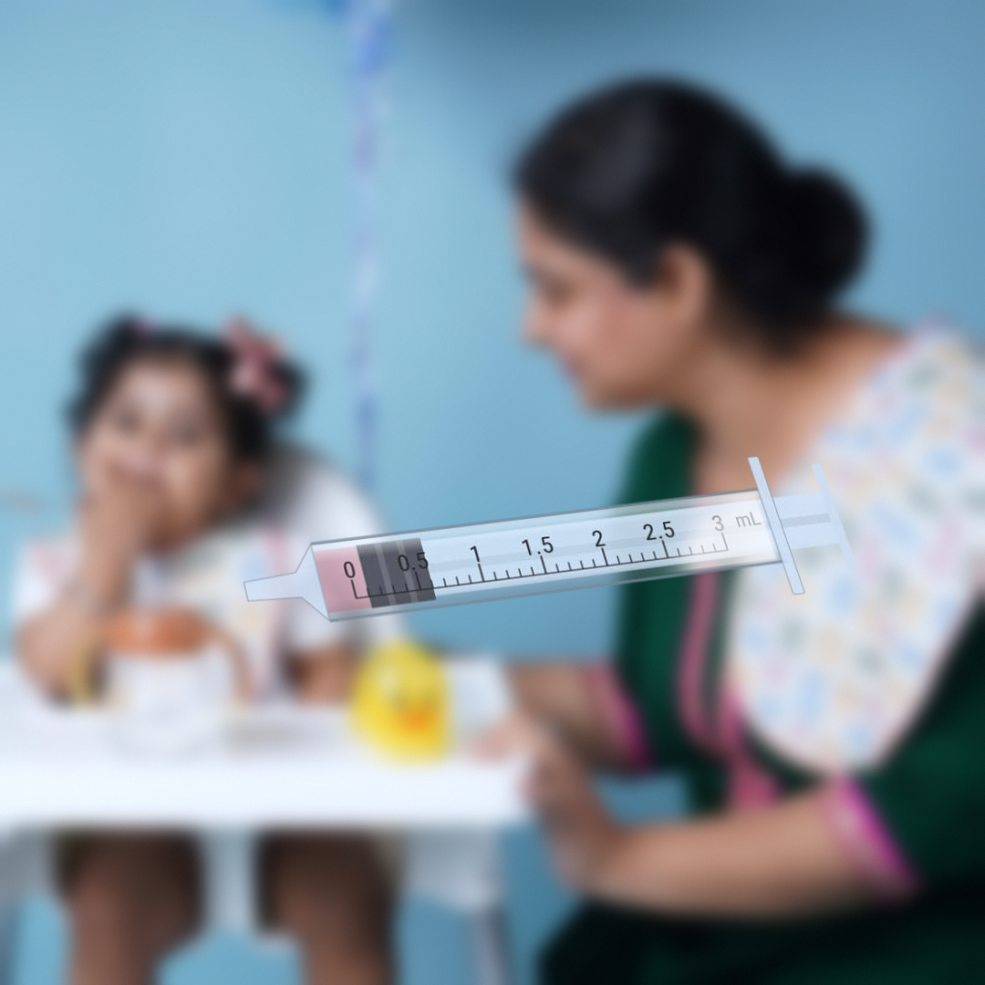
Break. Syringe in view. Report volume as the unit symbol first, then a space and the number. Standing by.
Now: mL 0.1
